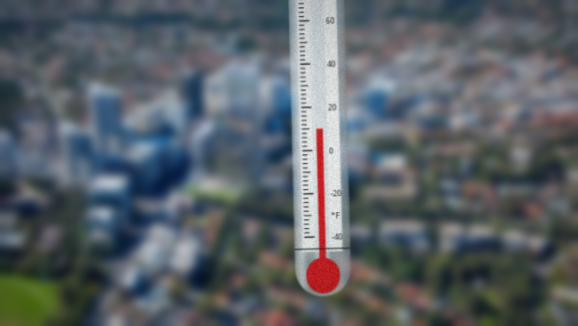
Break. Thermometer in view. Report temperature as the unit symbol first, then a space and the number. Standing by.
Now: °F 10
